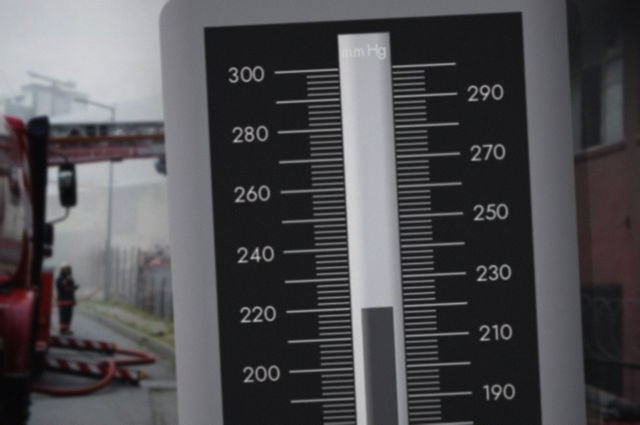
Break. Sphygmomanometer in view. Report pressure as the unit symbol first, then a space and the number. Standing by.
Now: mmHg 220
